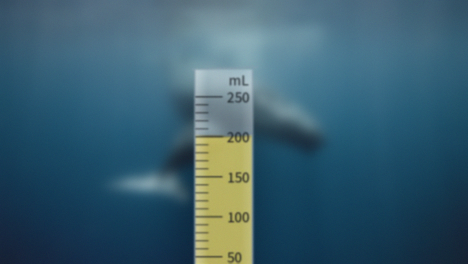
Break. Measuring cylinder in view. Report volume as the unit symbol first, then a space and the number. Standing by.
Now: mL 200
